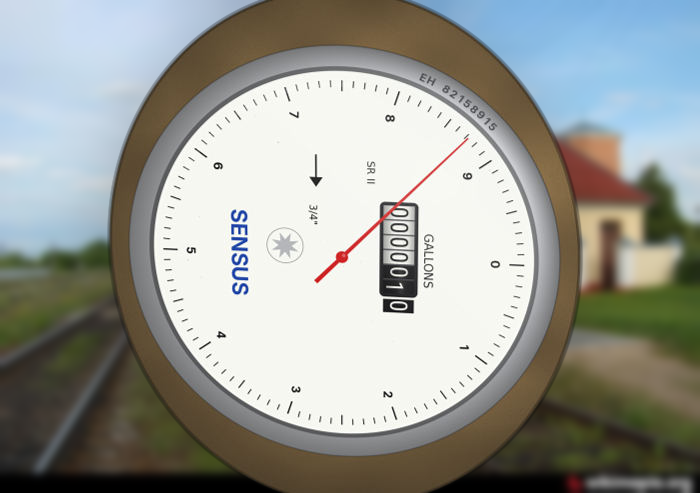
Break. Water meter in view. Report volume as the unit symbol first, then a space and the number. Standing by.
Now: gal 8.7
